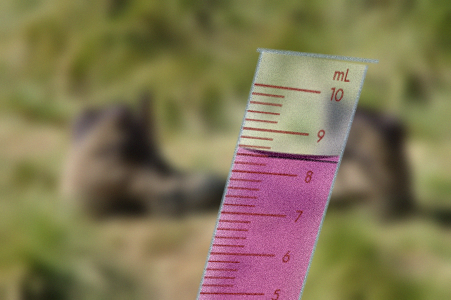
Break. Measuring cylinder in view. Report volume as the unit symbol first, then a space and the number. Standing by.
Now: mL 8.4
